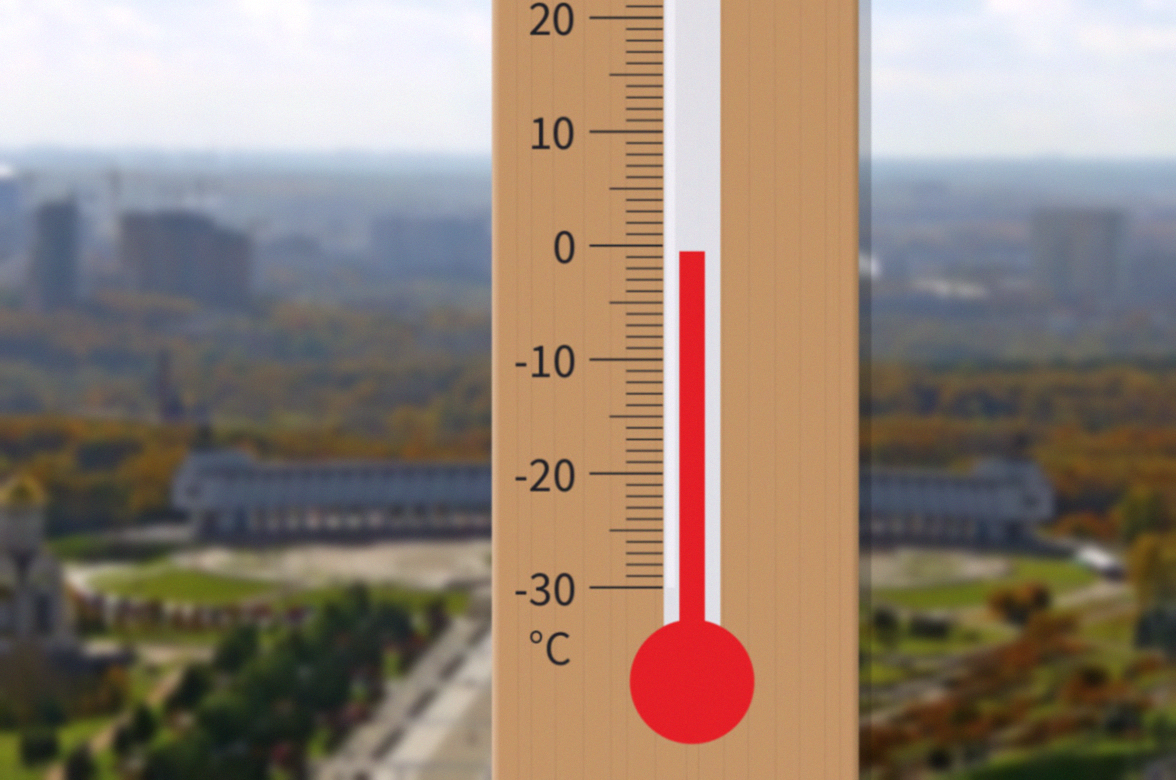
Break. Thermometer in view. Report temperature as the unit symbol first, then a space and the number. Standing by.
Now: °C -0.5
